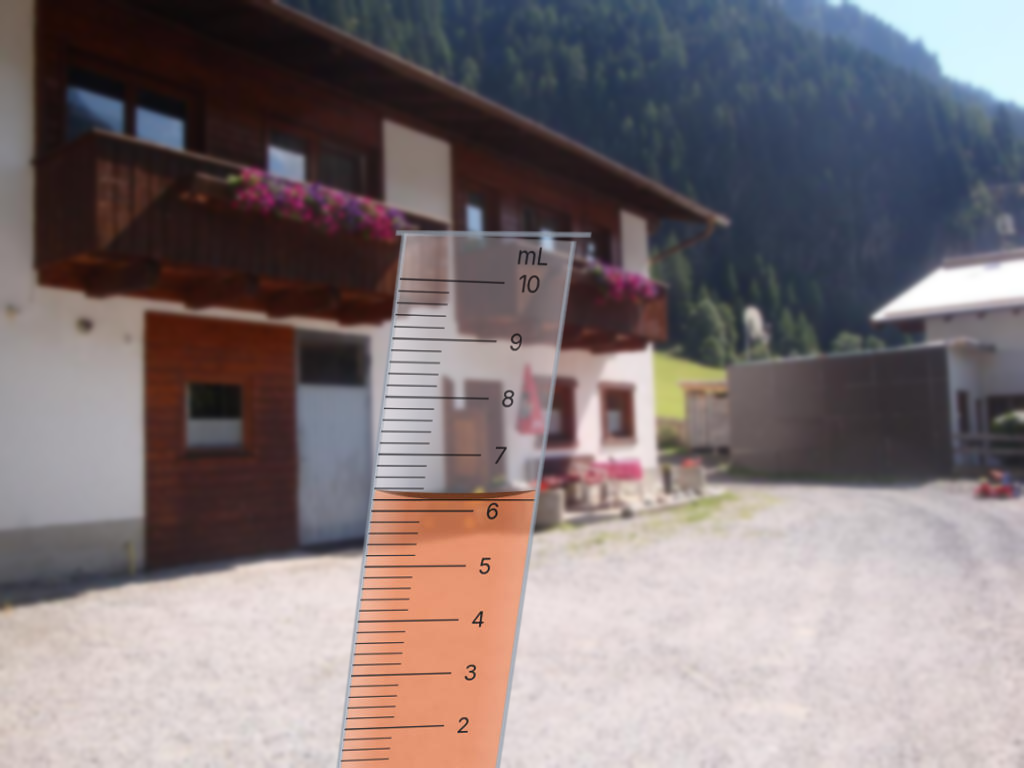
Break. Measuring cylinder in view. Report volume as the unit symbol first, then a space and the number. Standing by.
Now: mL 6.2
